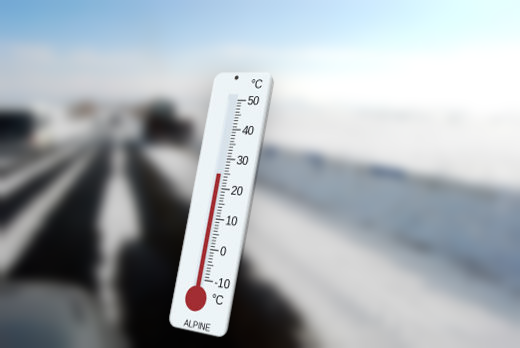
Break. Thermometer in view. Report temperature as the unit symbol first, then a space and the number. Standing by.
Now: °C 25
